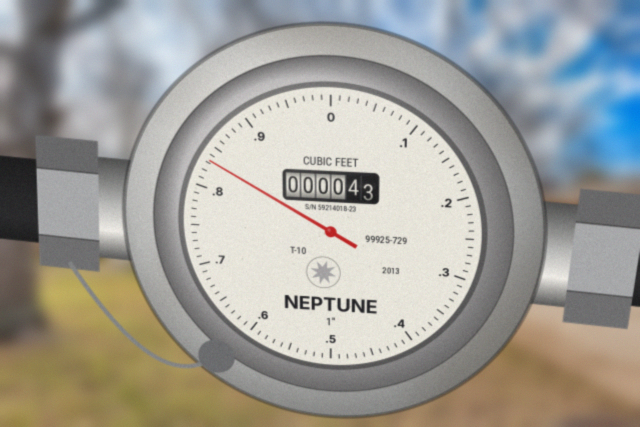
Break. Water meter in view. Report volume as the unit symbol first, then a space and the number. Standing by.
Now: ft³ 42.83
